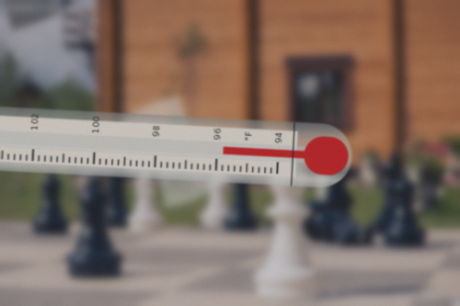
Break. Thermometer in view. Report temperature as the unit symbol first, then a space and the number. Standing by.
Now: °F 95.8
